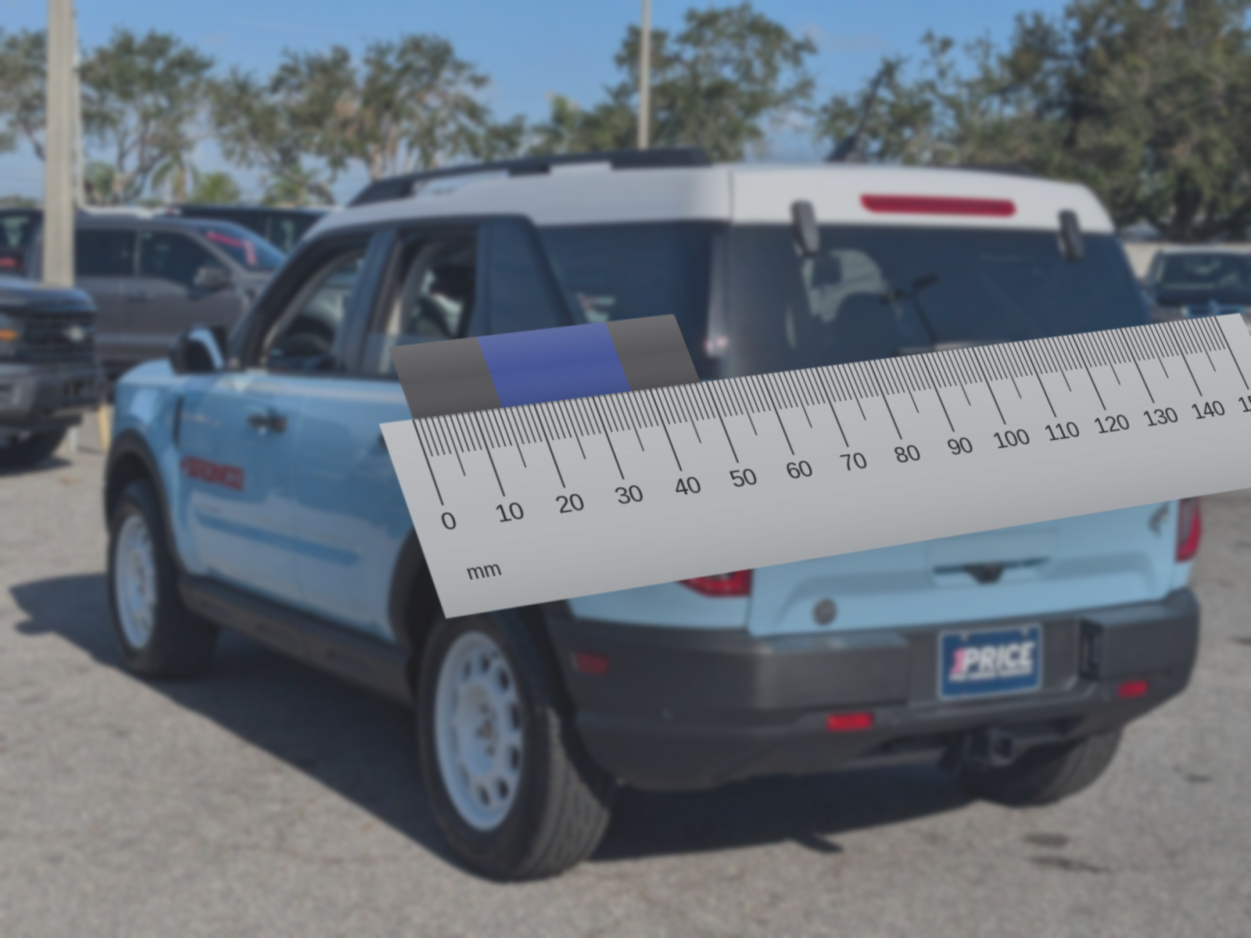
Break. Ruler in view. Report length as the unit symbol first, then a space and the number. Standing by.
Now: mm 49
